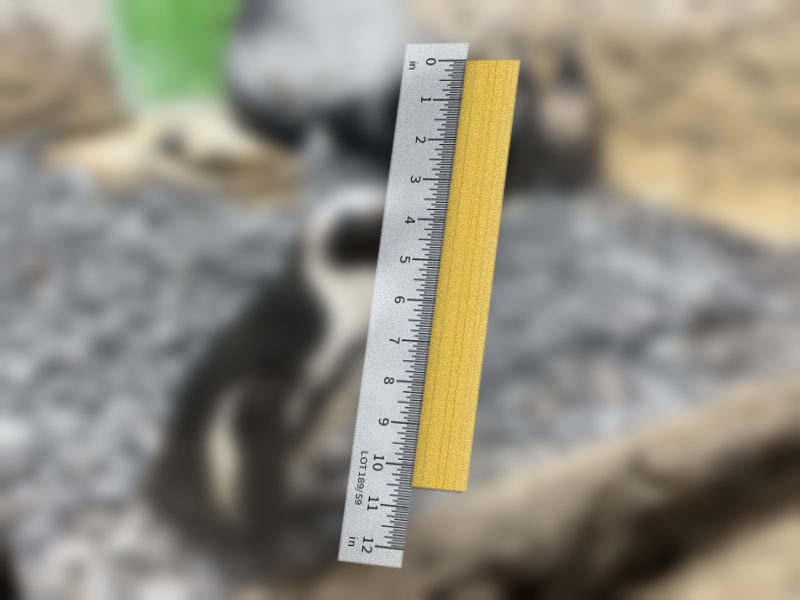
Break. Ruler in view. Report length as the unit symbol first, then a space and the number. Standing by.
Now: in 10.5
